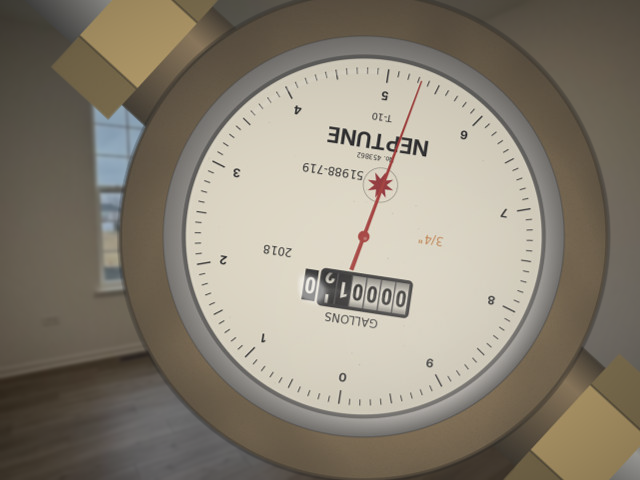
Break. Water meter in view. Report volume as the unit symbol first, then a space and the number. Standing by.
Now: gal 115.3
